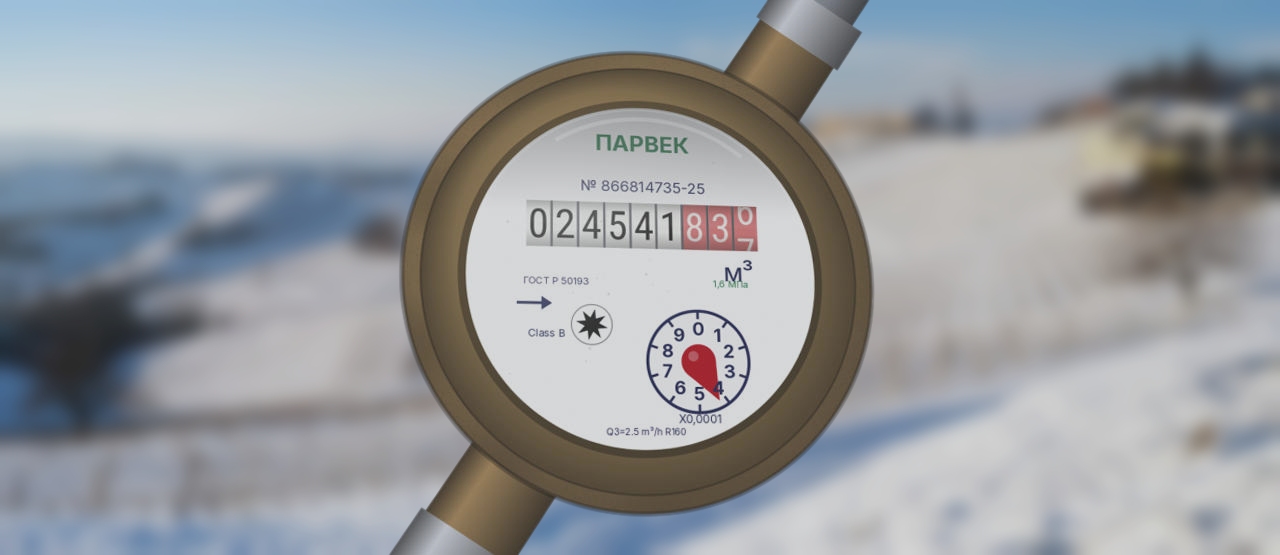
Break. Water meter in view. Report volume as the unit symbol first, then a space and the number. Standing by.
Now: m³ 24541.8364
